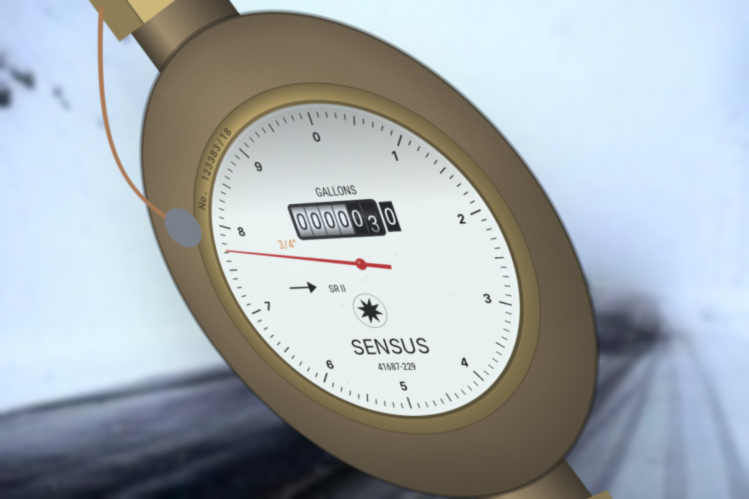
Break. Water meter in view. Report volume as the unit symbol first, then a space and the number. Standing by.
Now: gal 27.7
